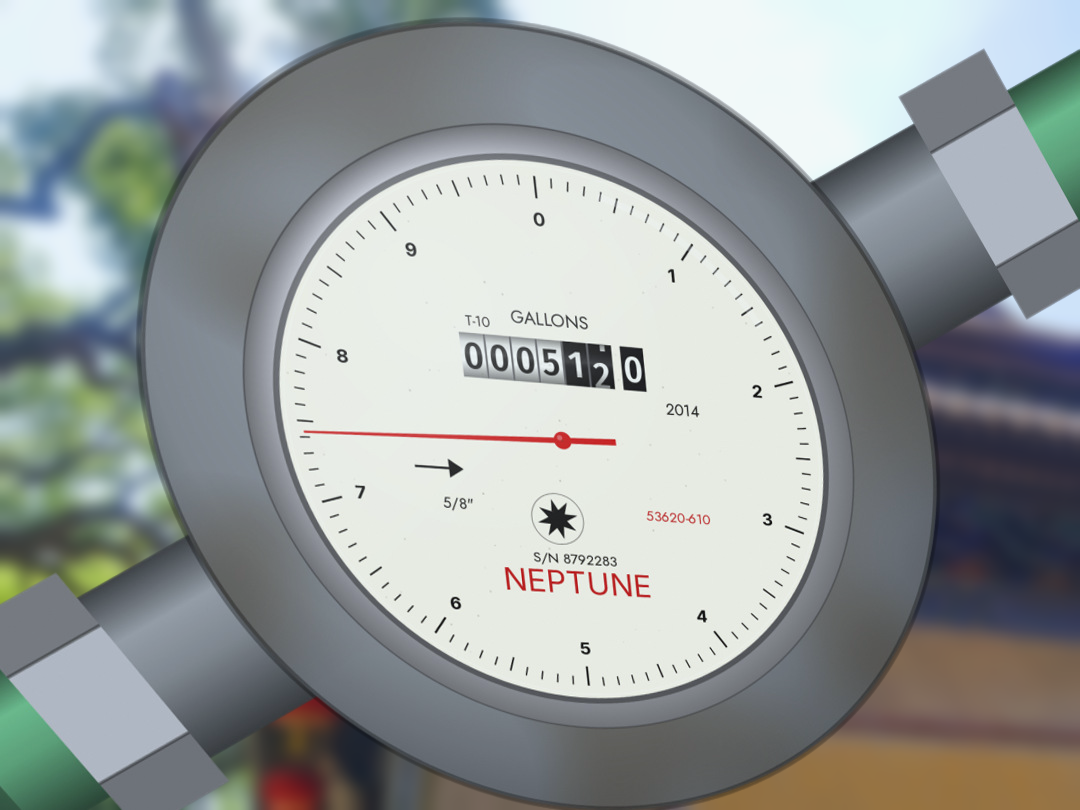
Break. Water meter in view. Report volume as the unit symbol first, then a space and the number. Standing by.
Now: gal 5117.4
